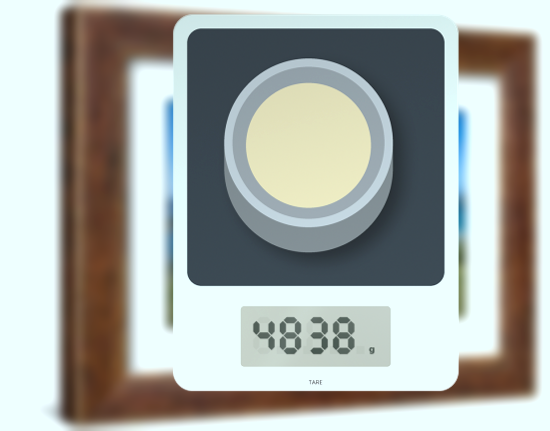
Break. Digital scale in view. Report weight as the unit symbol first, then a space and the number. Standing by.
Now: g 4838
